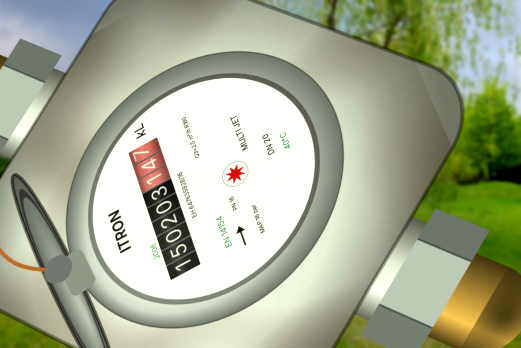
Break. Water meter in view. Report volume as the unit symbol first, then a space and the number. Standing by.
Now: kL 150203.147
